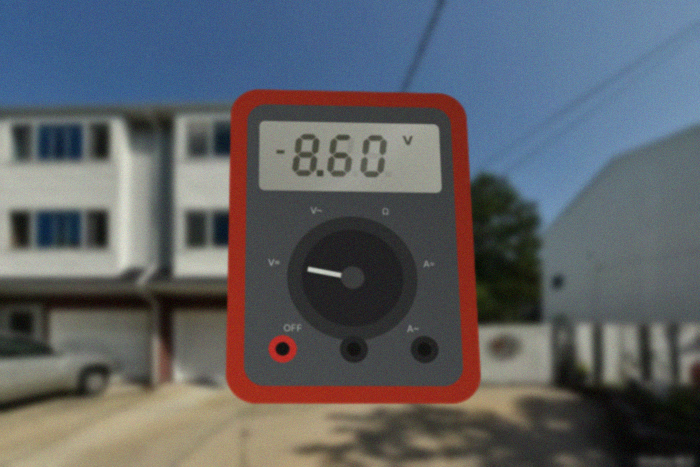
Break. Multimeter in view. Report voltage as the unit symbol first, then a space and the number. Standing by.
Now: V -8.60
